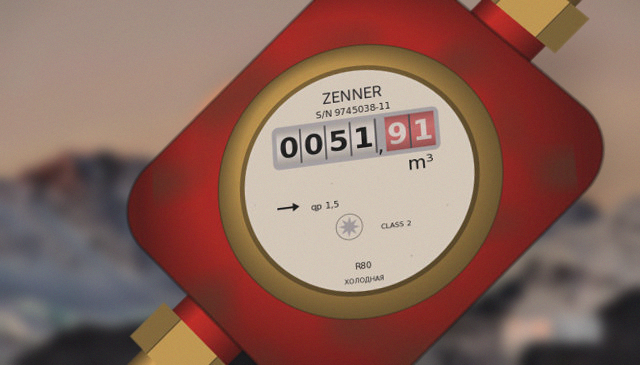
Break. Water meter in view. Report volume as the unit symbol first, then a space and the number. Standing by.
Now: m³ 51.91
